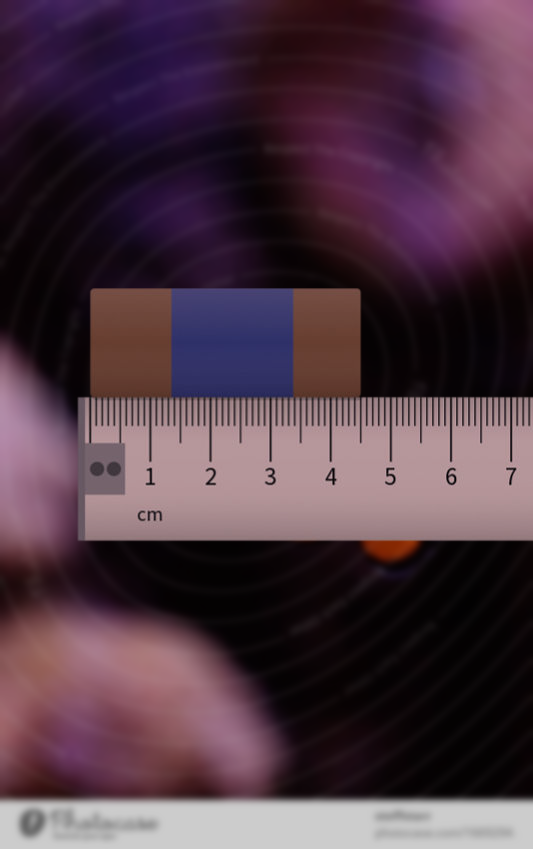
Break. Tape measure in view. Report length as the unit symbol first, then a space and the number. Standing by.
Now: cm 4.5
